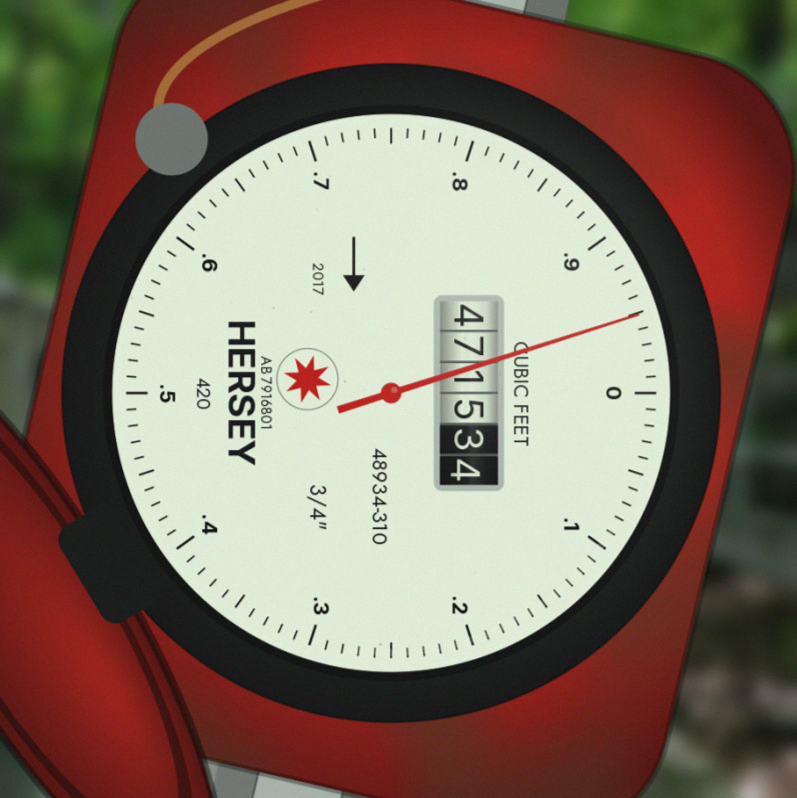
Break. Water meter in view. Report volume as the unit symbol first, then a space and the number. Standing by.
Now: ft³ 471533.95
